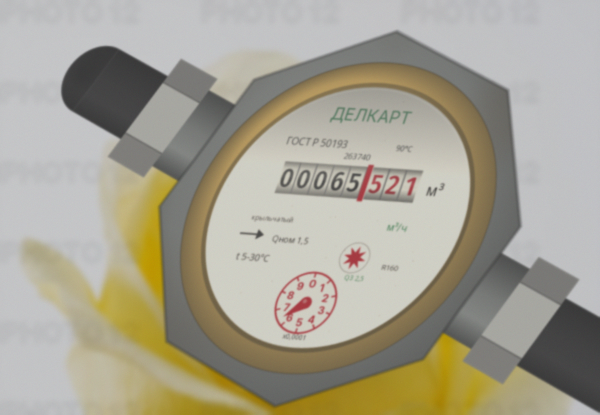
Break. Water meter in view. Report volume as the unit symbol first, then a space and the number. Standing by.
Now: m³ 65.5216
